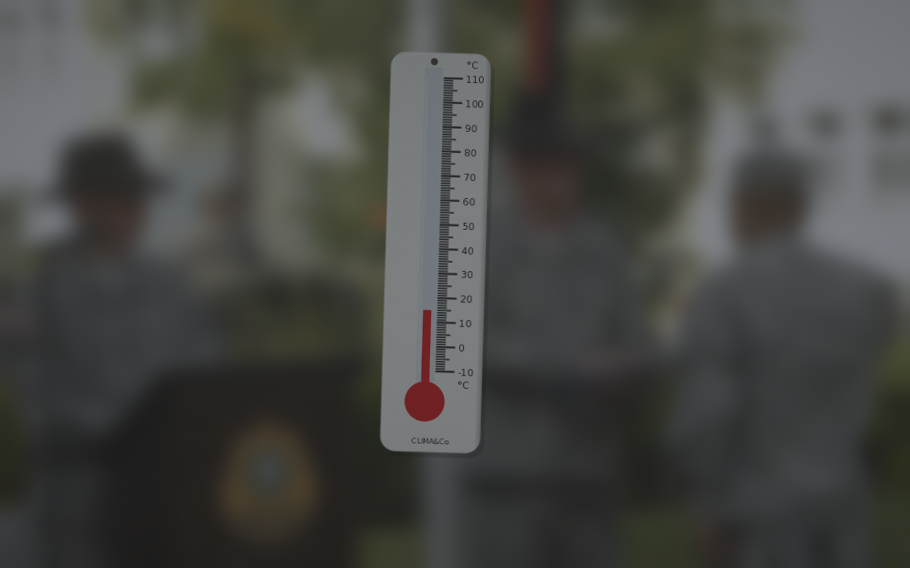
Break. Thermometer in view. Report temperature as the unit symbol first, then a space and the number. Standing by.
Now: °C 15
